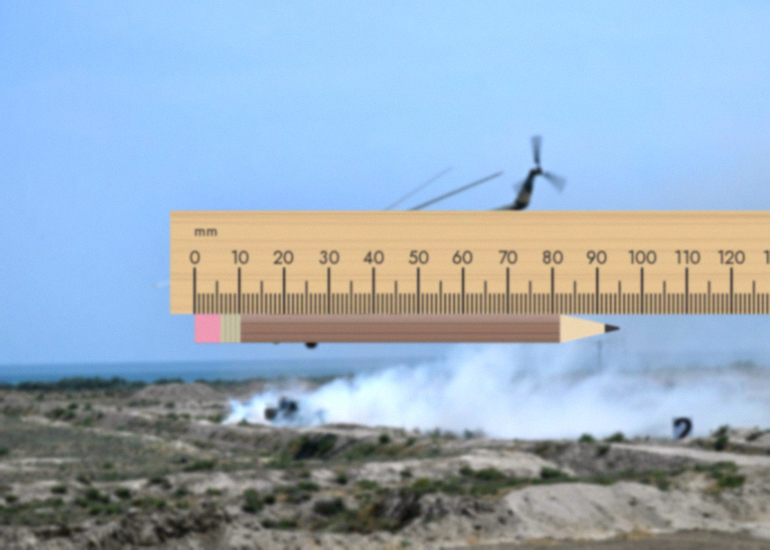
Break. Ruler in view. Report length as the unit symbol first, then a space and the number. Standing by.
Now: mm 95
